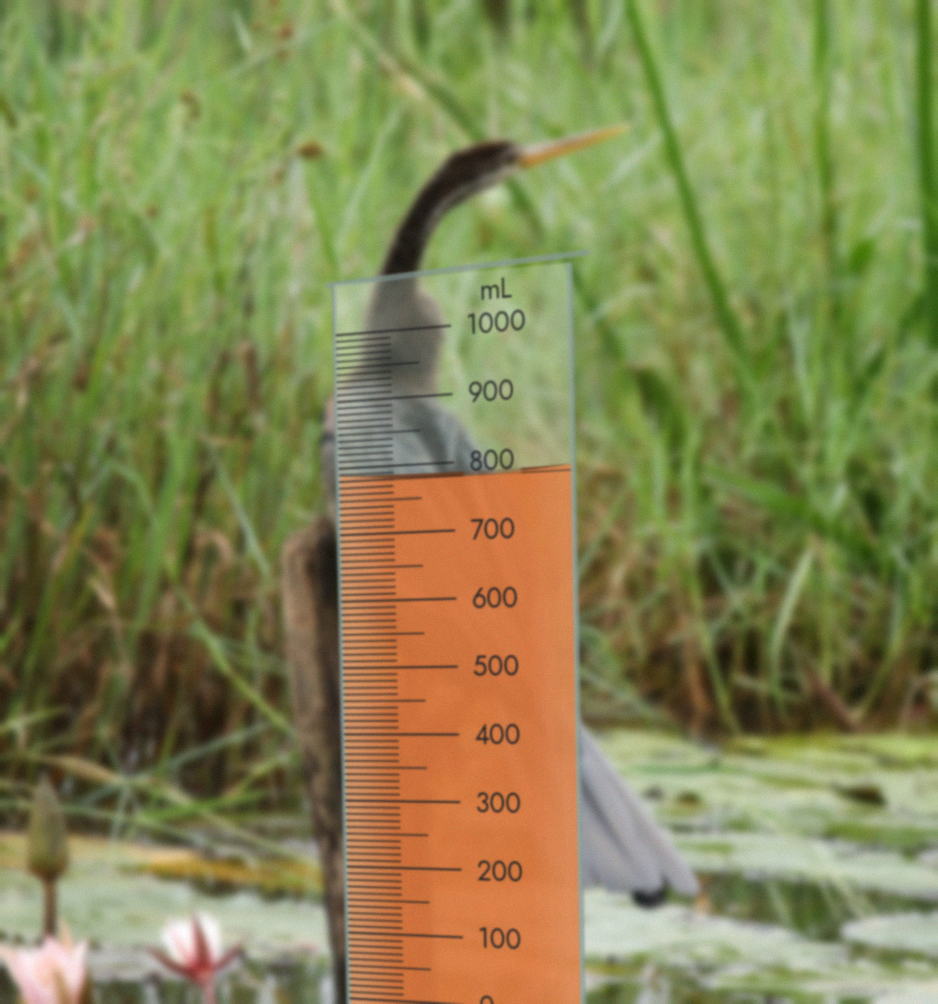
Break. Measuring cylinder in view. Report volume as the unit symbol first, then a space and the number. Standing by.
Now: mL 780
